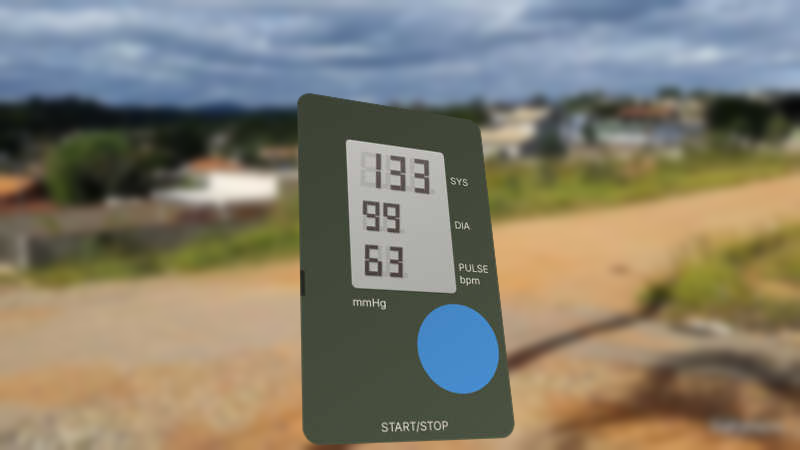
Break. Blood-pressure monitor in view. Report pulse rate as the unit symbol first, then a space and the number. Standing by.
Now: bpm 63
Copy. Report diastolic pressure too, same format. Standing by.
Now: mmHg 99
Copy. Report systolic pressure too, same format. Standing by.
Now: mmHg 133
